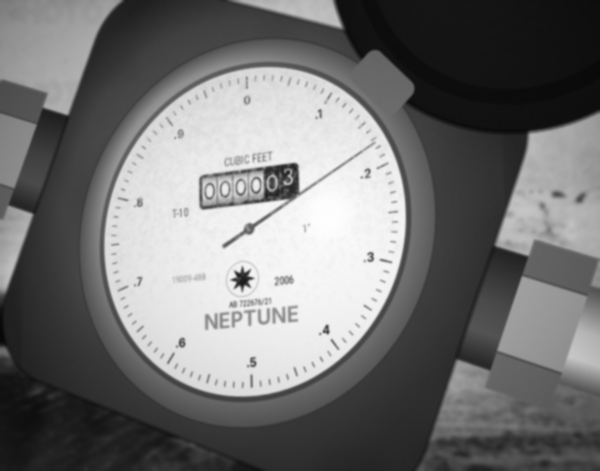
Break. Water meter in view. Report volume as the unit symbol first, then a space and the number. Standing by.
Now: ft³ 3.17
